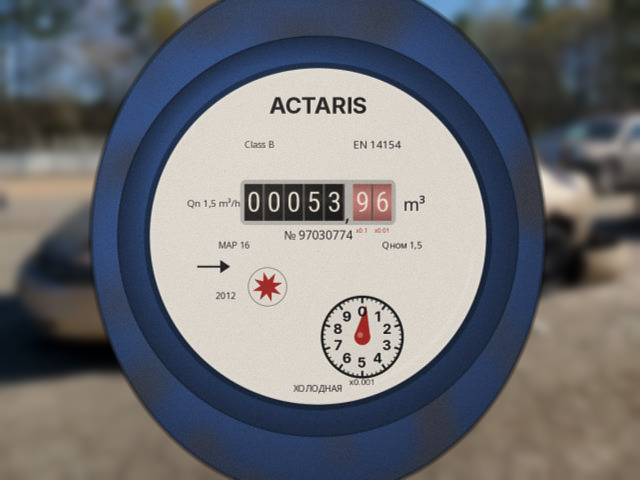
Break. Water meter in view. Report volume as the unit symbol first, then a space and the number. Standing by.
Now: m³ 53.960
